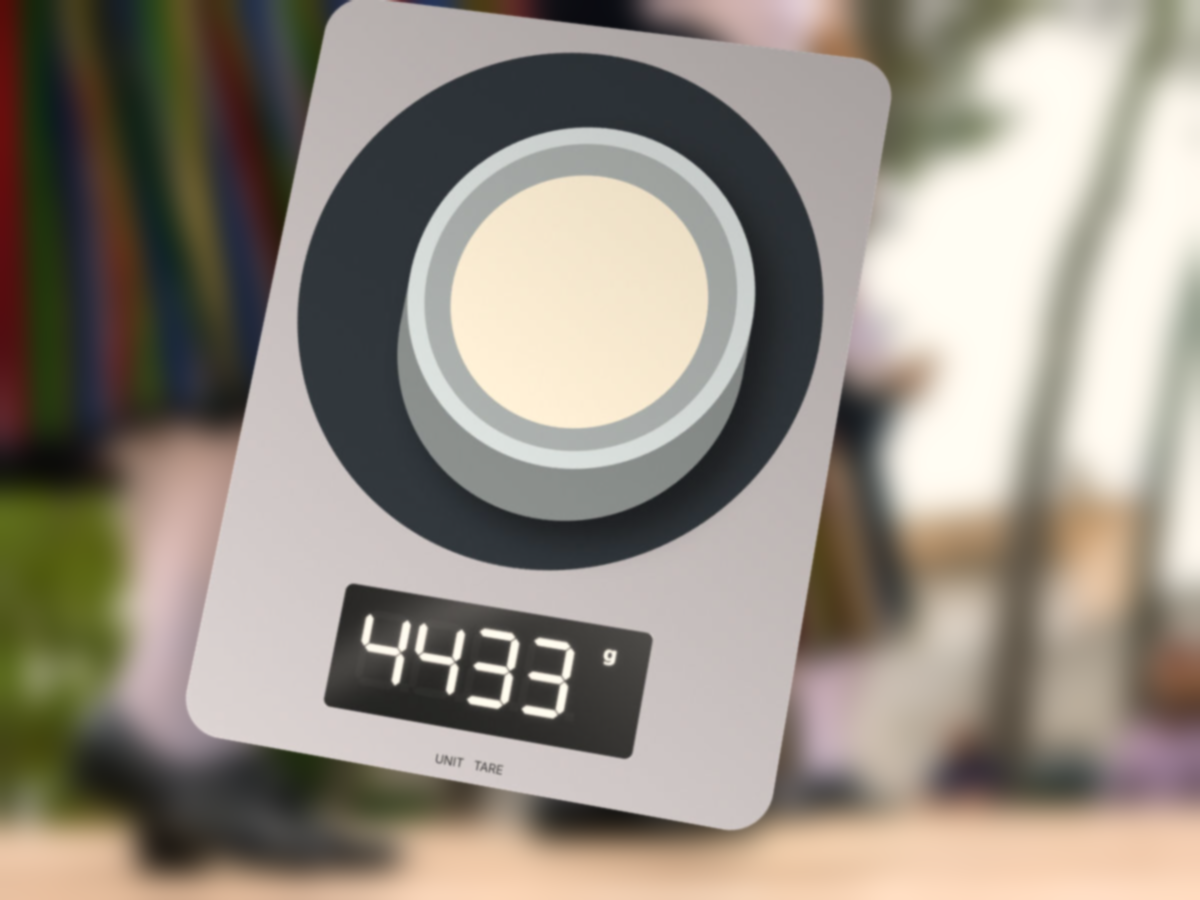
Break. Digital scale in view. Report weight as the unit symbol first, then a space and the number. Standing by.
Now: g 4433
